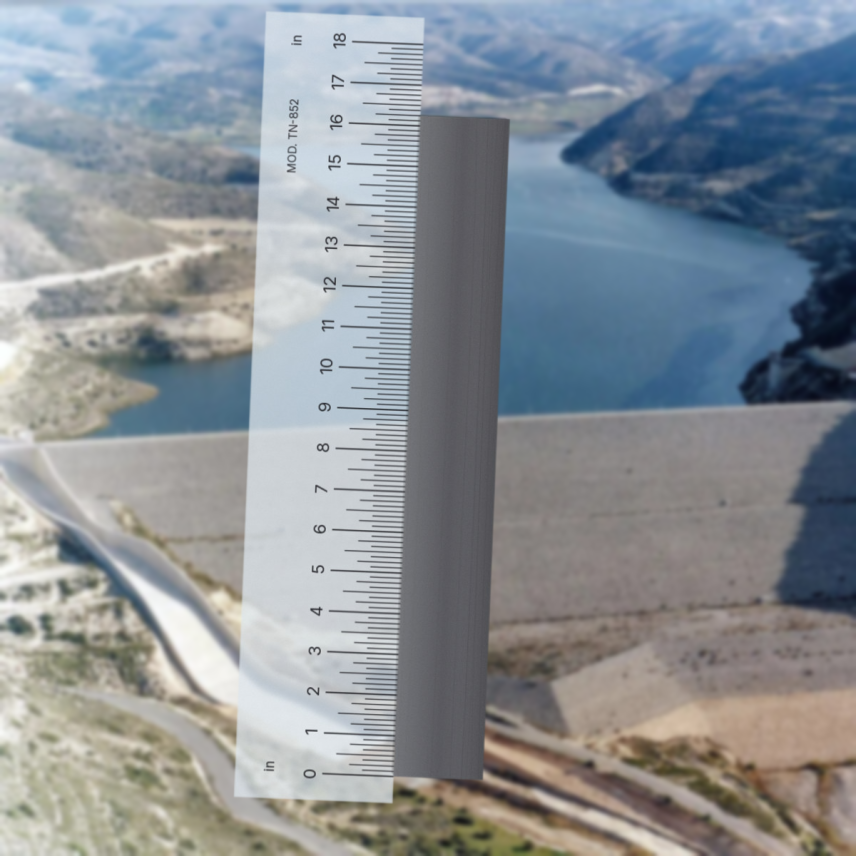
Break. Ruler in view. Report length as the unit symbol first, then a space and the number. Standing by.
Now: in 16.25
